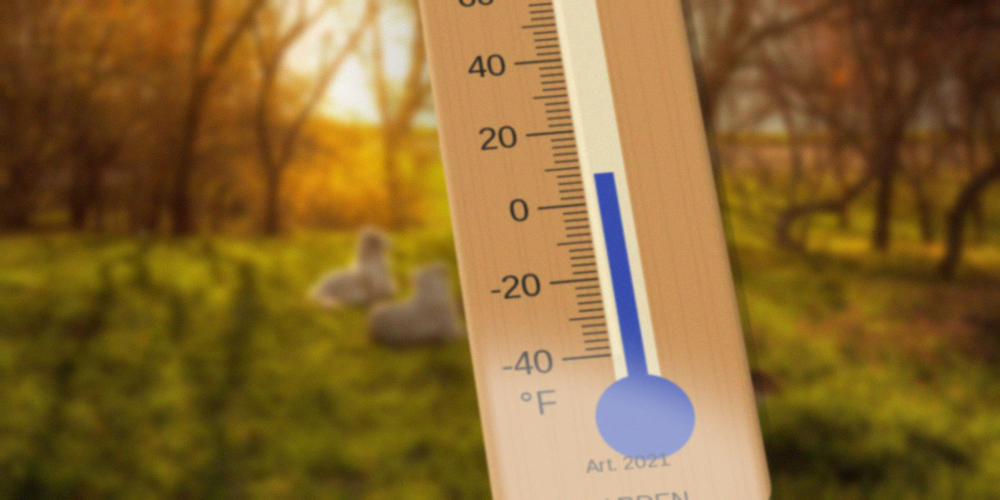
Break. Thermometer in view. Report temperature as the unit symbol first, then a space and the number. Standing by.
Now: °F 8
